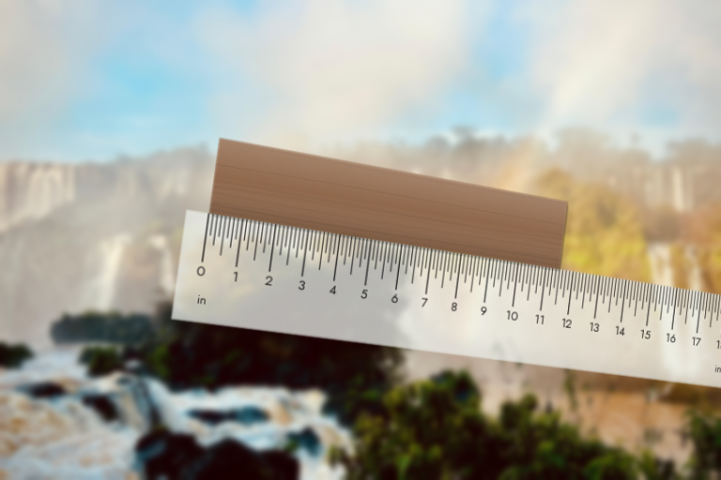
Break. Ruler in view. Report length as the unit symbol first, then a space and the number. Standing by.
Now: in 11.5
